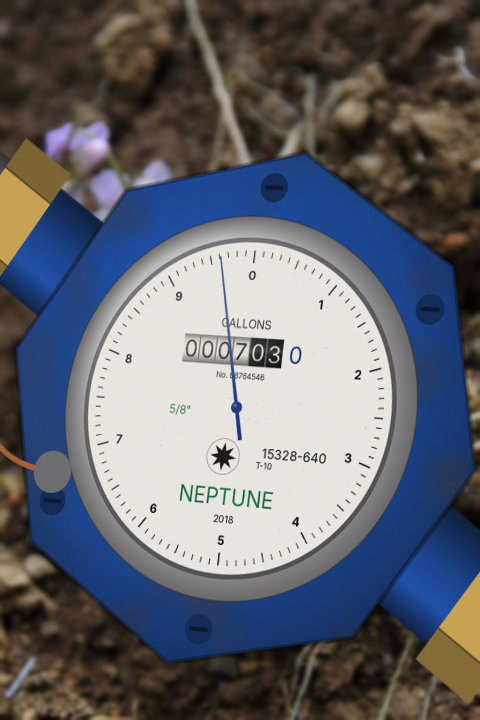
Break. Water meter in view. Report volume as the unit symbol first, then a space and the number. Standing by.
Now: gal 7029.6
